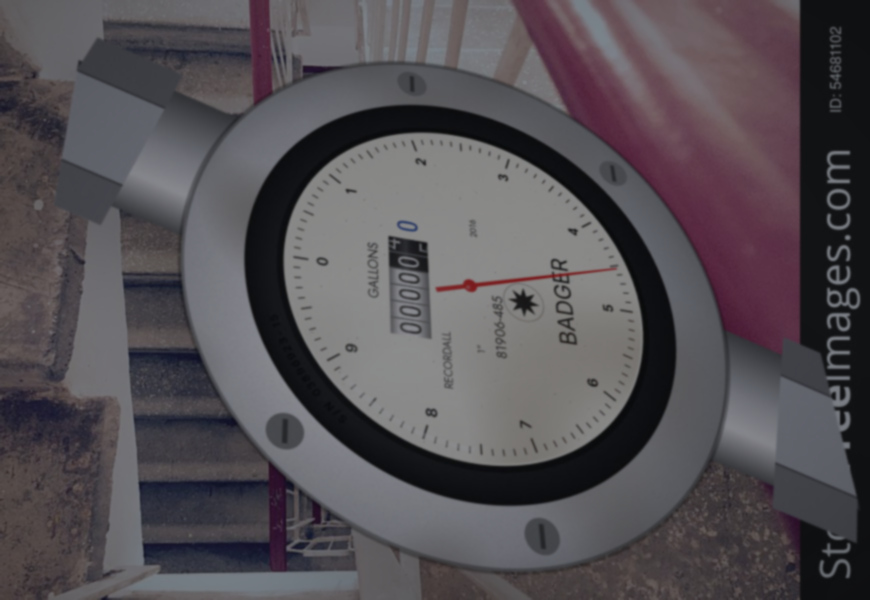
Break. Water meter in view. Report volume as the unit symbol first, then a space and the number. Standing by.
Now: gal 44.5
